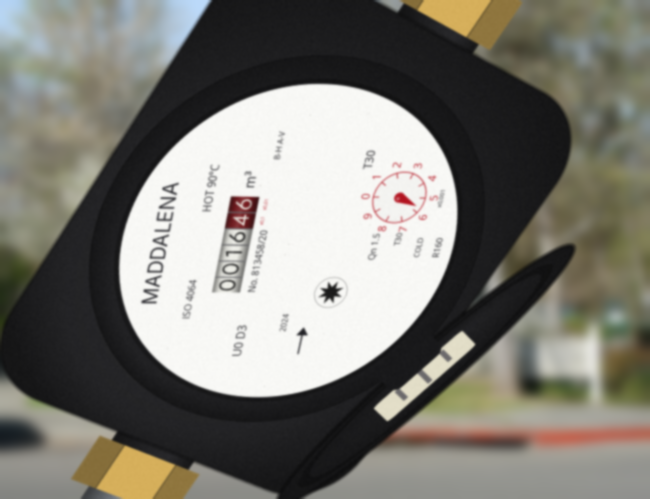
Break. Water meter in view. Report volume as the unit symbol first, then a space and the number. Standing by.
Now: m³ 16.465
